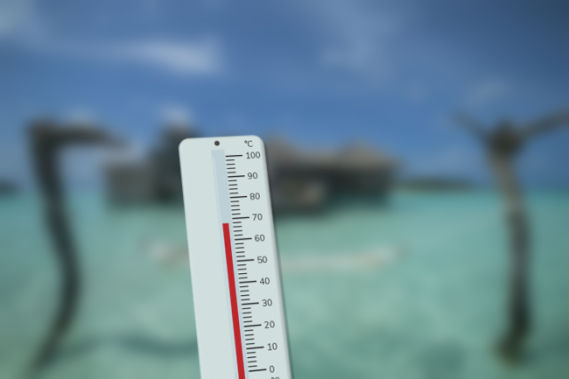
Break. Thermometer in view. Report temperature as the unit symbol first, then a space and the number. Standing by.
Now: °C 68
